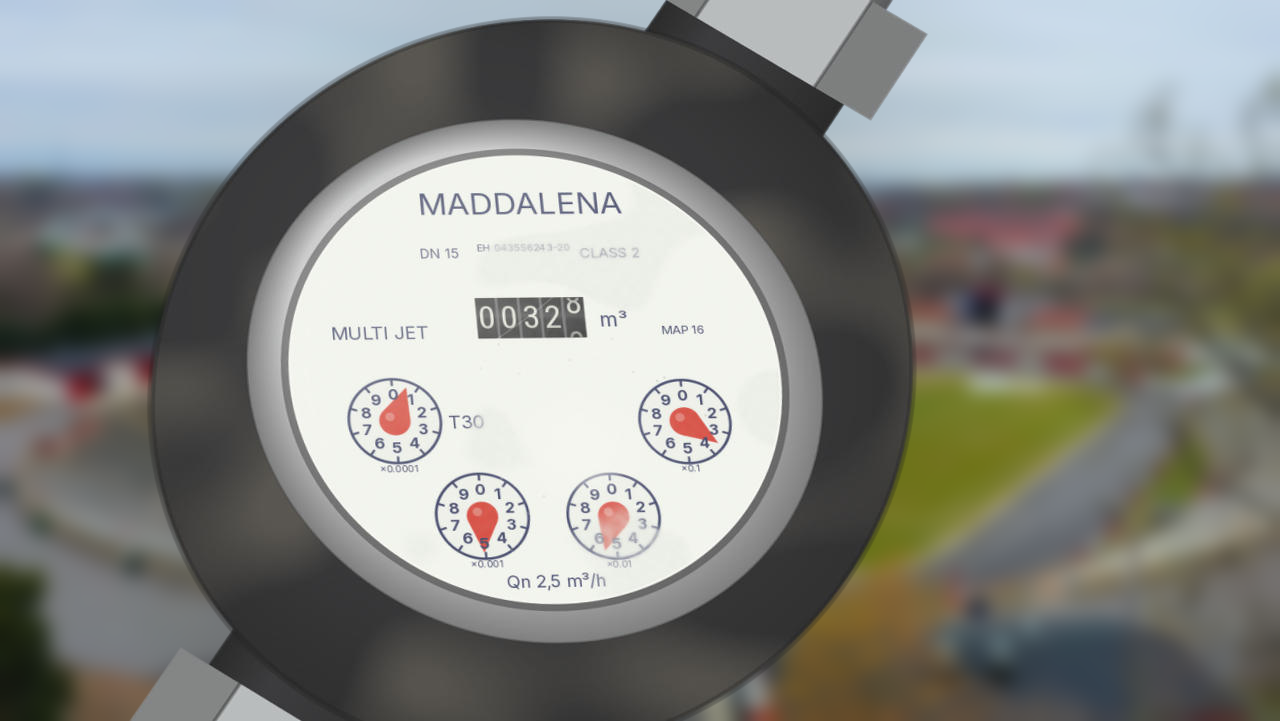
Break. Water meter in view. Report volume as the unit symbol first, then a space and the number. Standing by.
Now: m³ 328.3550
